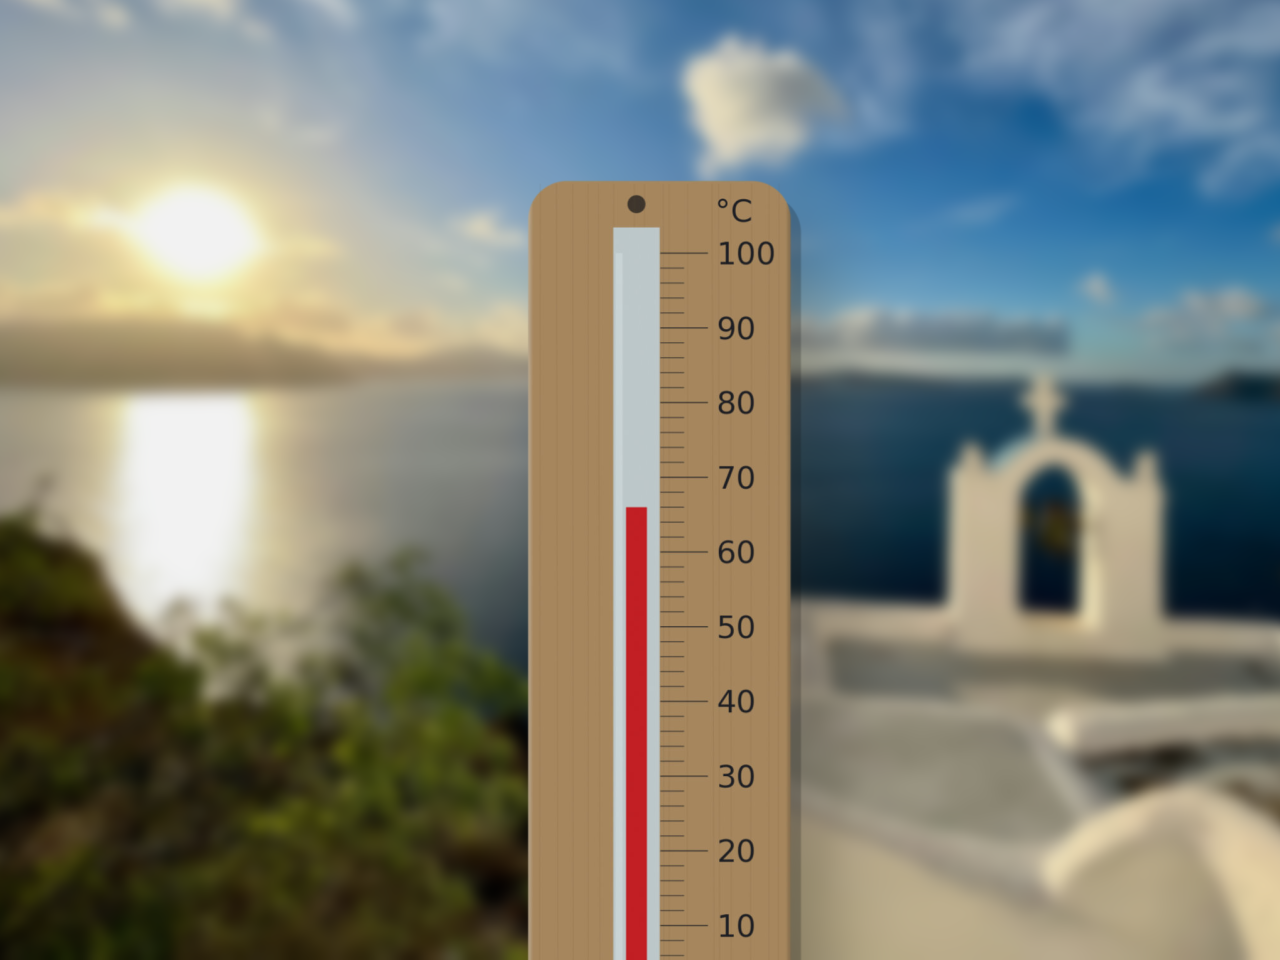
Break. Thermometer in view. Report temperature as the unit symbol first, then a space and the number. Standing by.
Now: °C 66
